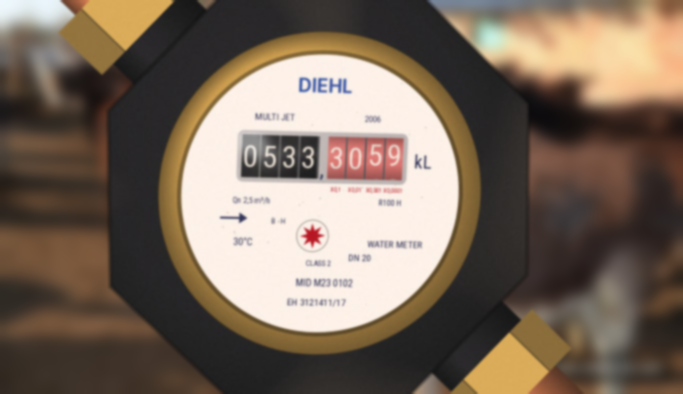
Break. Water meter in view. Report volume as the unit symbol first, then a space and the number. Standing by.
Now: kL 533.3059
